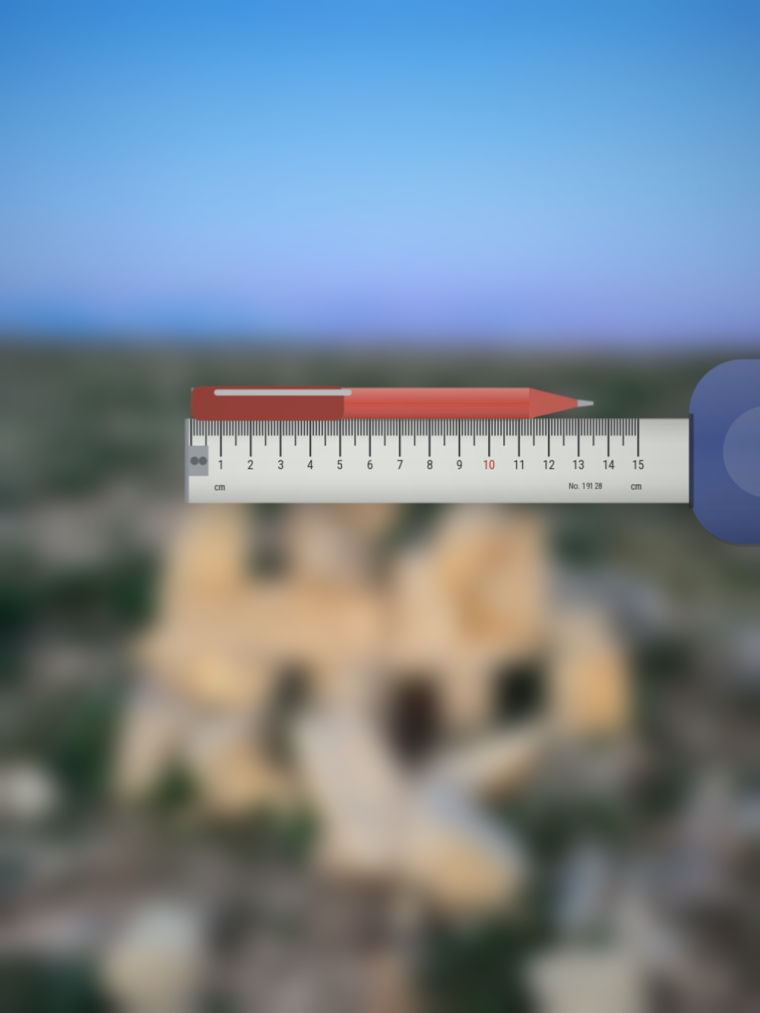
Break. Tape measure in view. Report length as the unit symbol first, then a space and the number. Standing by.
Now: cm 13.5
